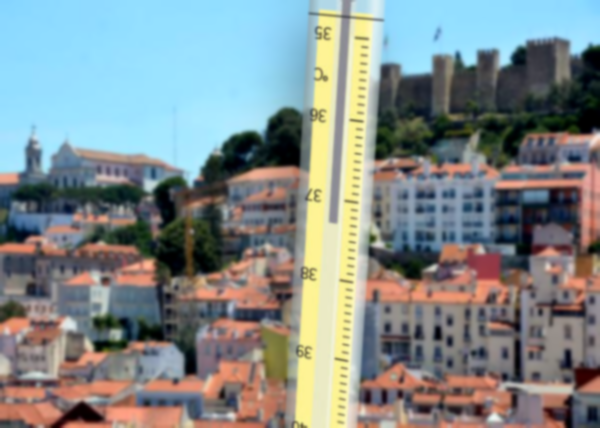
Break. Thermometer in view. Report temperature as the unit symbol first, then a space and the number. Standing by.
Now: °C 37.3
